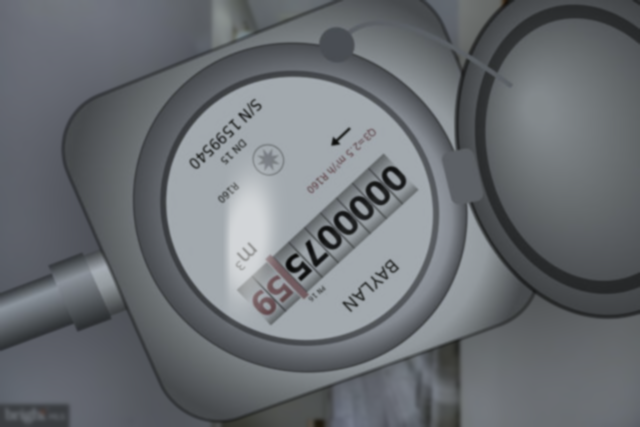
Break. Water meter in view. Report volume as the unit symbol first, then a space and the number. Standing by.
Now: m³ 75.59
